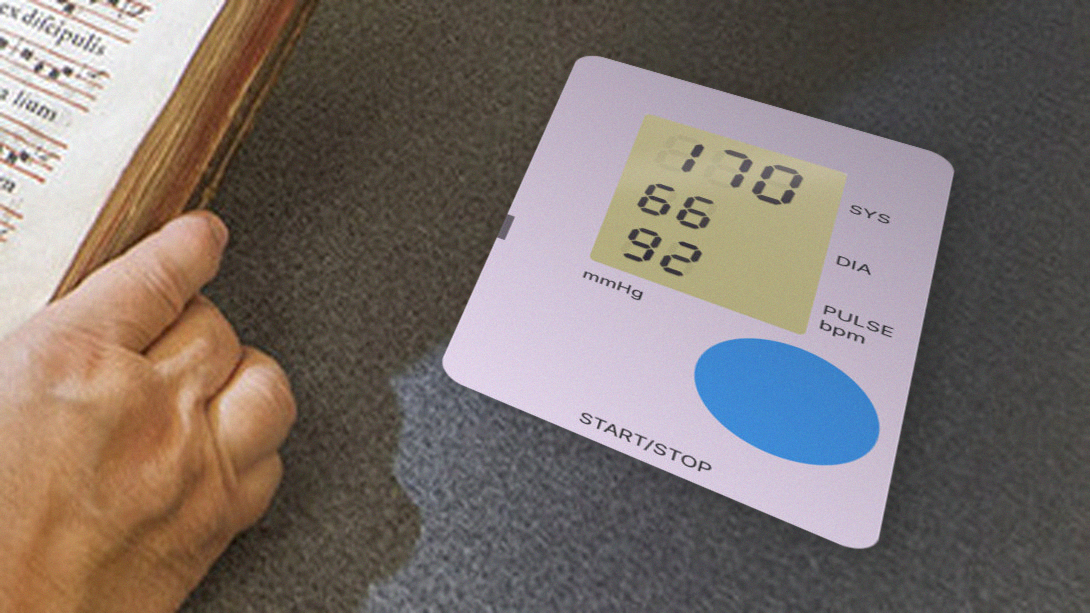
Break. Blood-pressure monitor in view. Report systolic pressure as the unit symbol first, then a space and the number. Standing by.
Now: mmHg 170
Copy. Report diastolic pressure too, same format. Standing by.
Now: mmHg 66
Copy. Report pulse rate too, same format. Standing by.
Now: bpm 92
